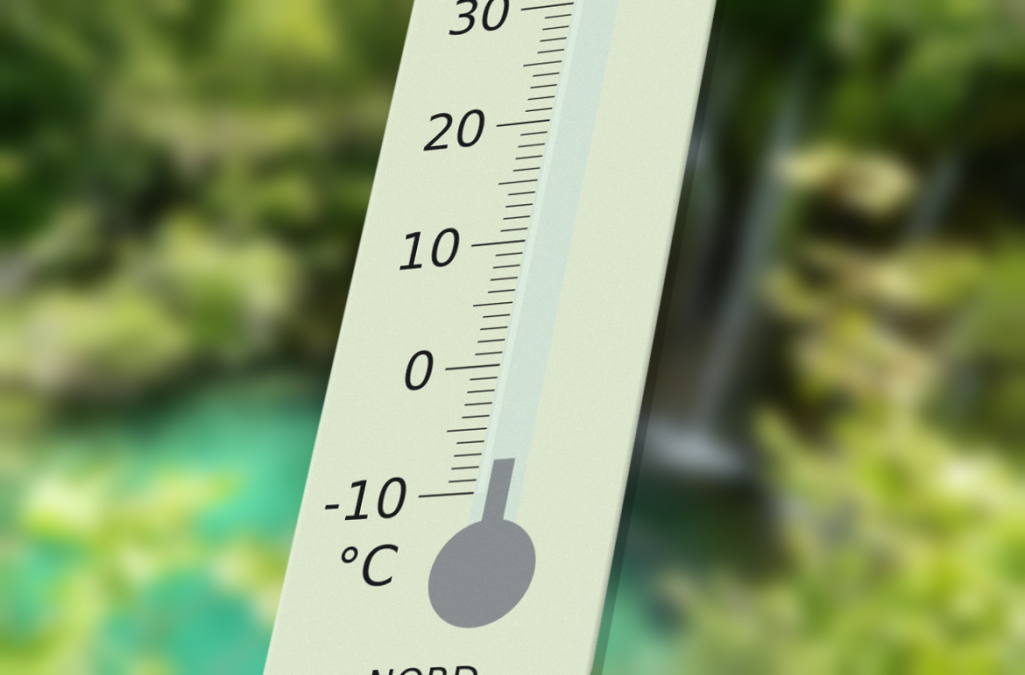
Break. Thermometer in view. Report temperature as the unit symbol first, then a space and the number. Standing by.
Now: °C -7.5
